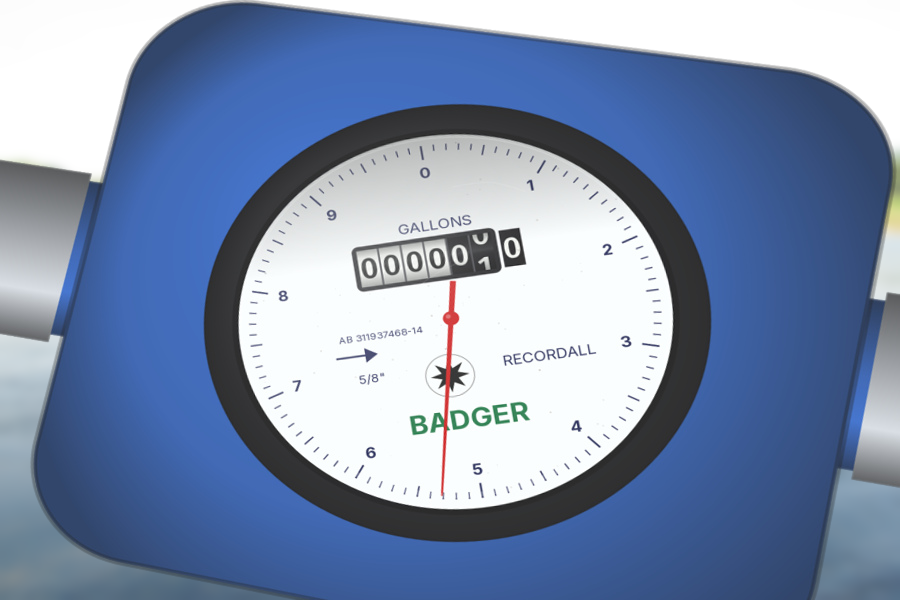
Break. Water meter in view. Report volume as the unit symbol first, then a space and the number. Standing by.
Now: gal 5.3
